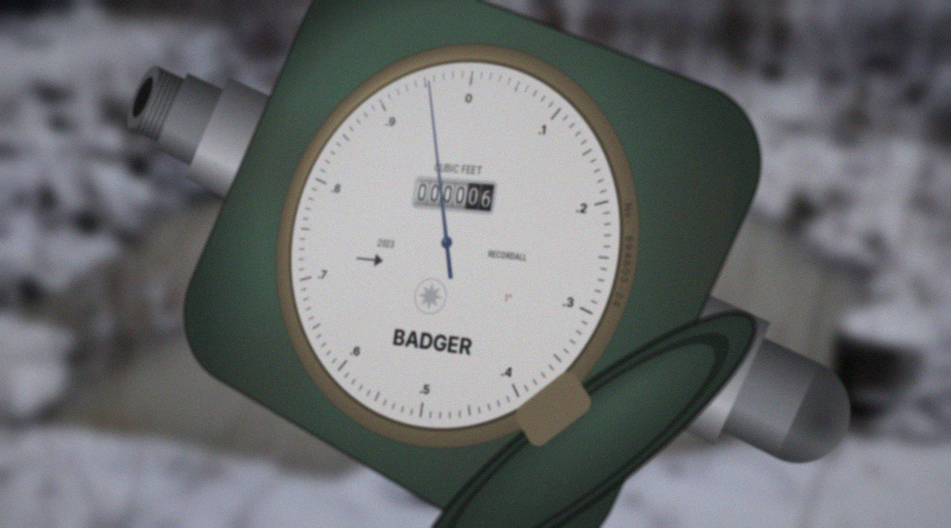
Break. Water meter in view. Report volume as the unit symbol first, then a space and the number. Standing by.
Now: ft³ 5.95
